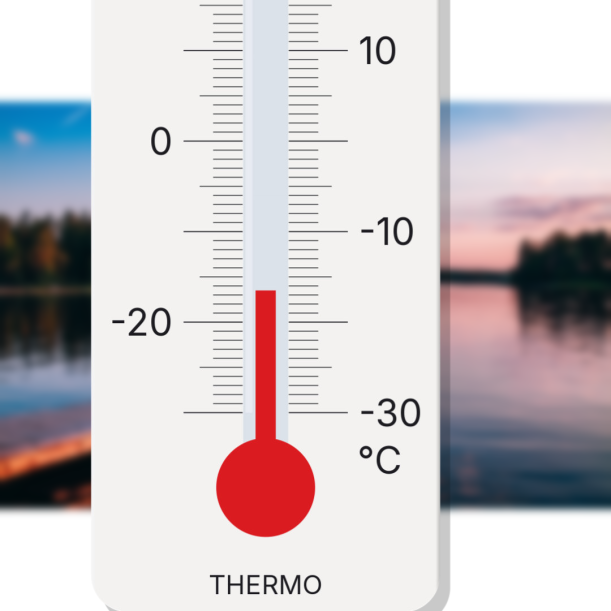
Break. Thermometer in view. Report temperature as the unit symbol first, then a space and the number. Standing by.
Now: °C -16.5
